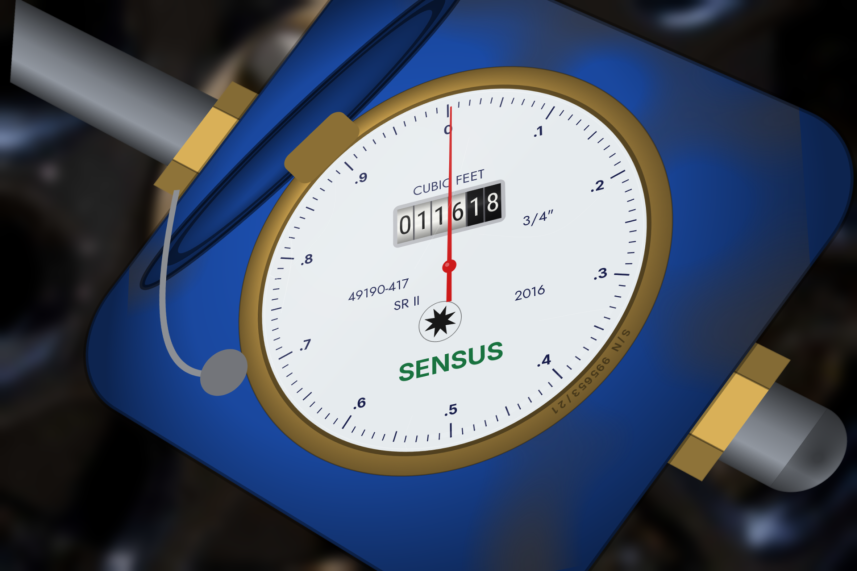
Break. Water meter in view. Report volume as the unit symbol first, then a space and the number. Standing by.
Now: ft³ 11618.00
